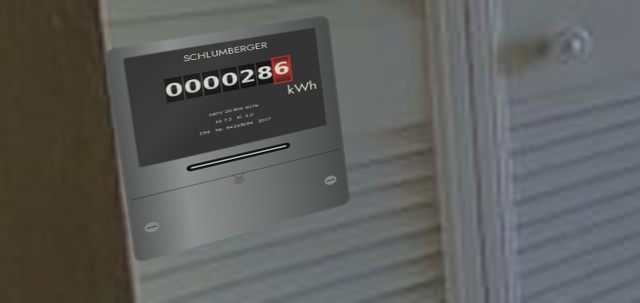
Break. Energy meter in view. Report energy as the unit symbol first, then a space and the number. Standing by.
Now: kWh 28.6
